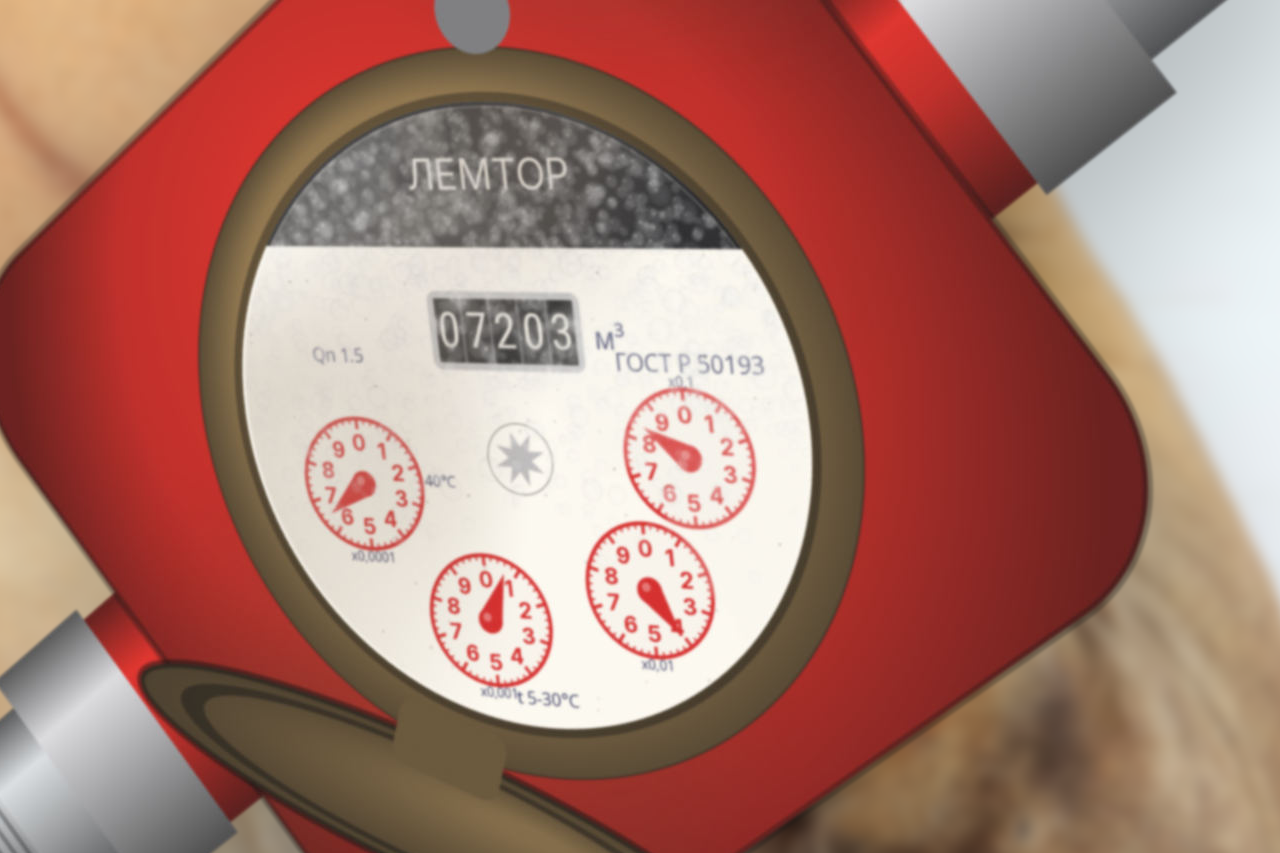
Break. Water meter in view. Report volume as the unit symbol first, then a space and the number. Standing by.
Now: m³ 7203.8406
